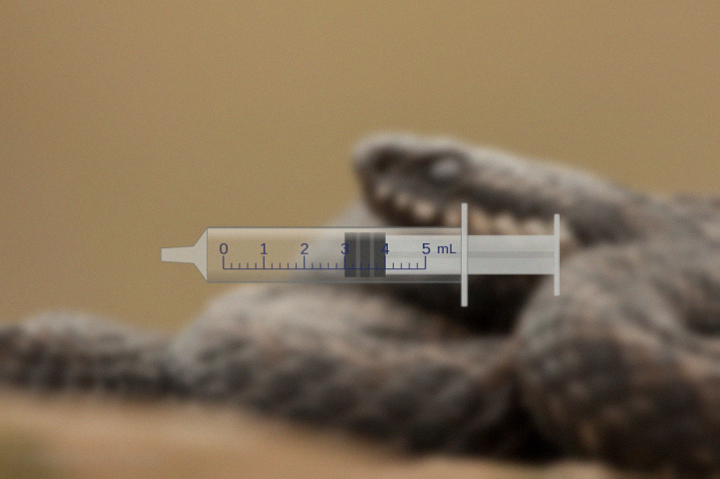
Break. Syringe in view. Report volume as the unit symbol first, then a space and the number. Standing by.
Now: mL 3
